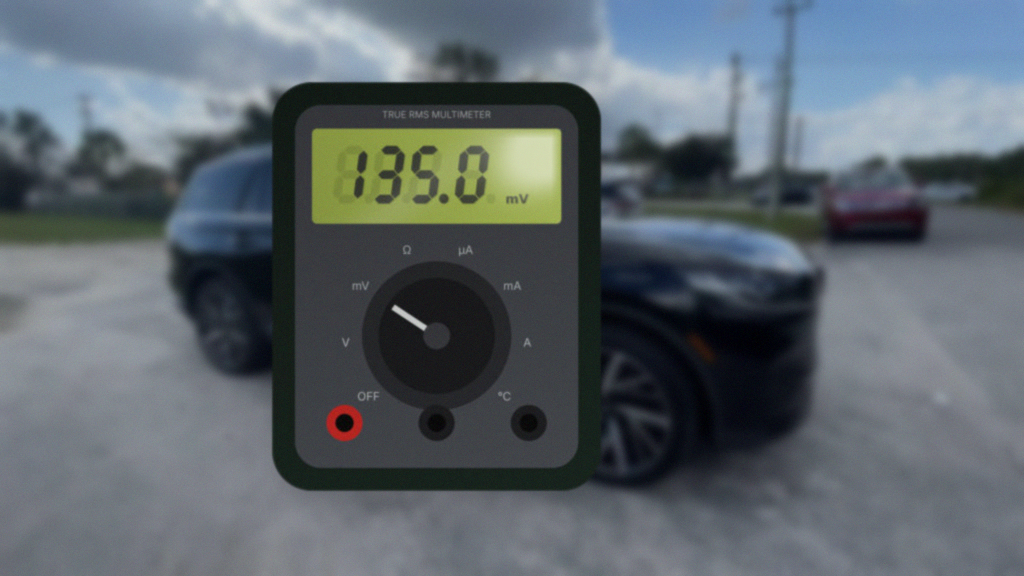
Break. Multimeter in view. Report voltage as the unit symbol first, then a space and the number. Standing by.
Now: mV 135.0
